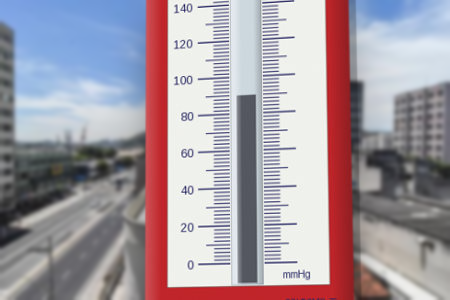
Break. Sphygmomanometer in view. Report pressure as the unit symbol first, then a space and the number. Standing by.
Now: mmHg 90
